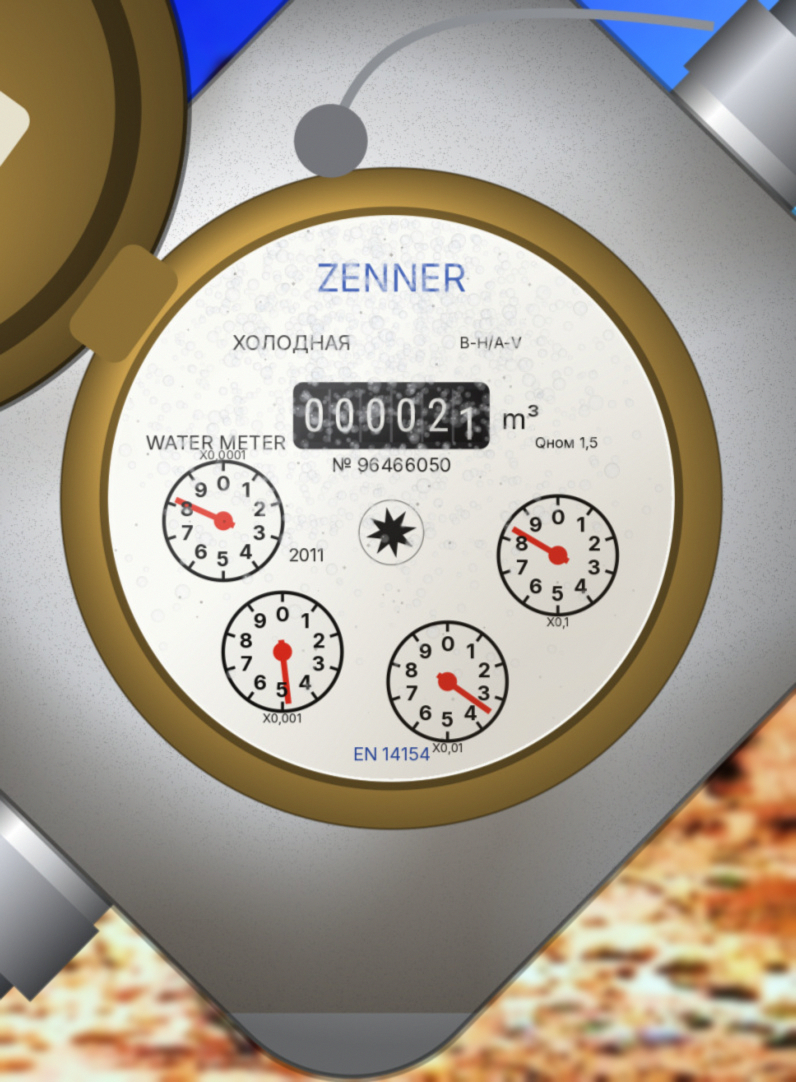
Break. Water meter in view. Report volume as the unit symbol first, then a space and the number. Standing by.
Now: m³ 20.8348
